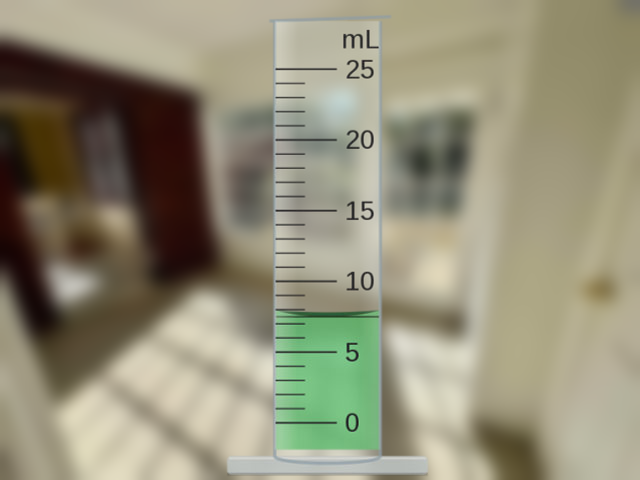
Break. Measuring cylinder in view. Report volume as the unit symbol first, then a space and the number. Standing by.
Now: mL 7.5
